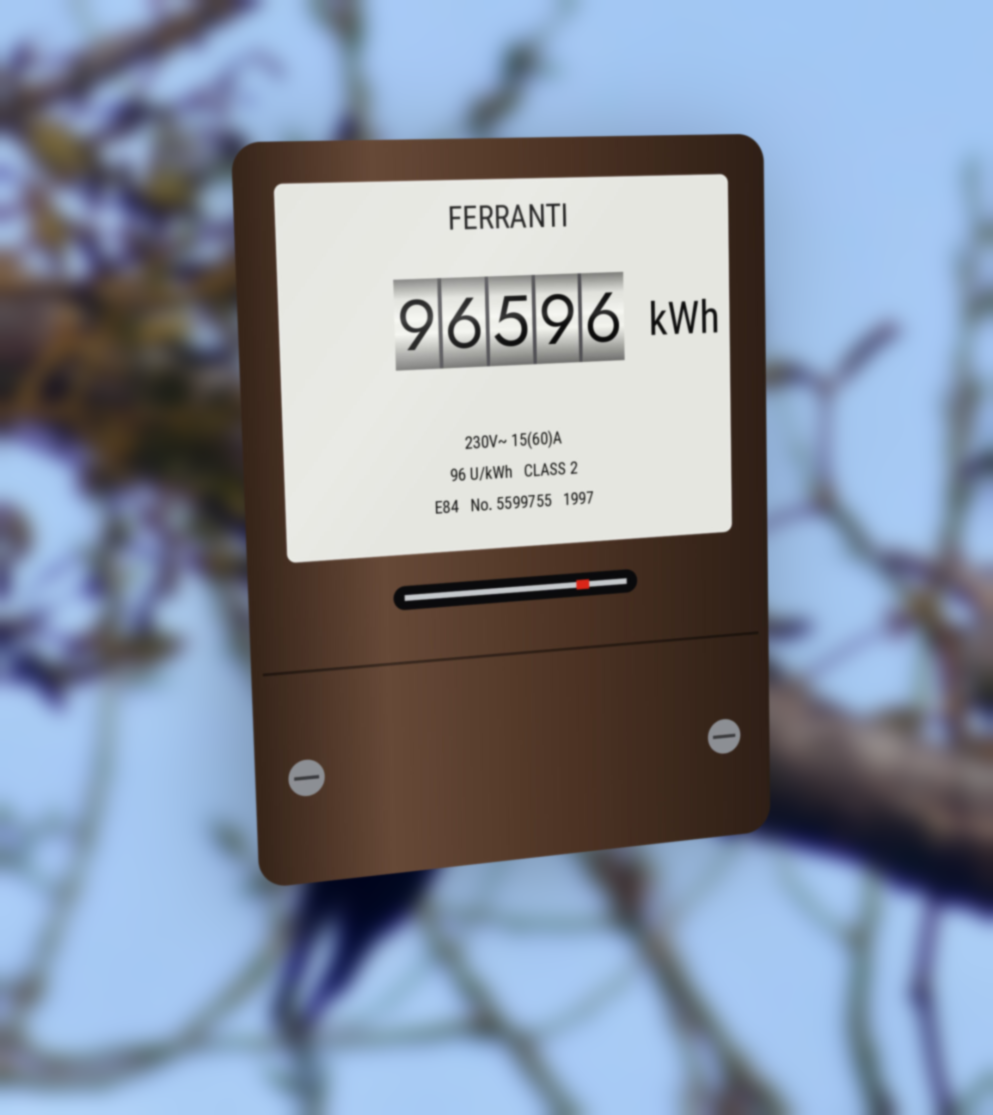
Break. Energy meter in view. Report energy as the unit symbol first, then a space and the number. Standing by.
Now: kWh 96596
